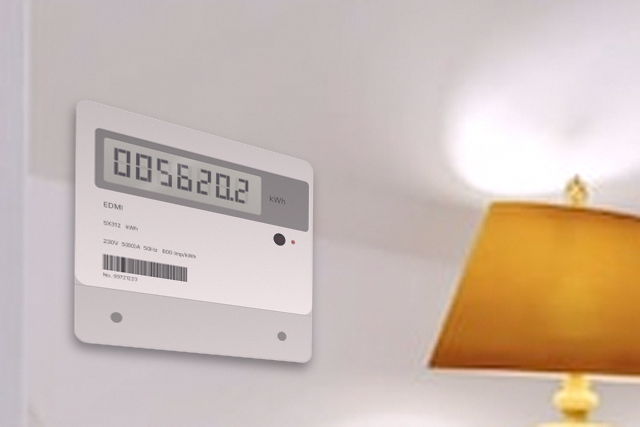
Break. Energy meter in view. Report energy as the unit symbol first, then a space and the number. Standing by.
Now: kWh 5620.2
